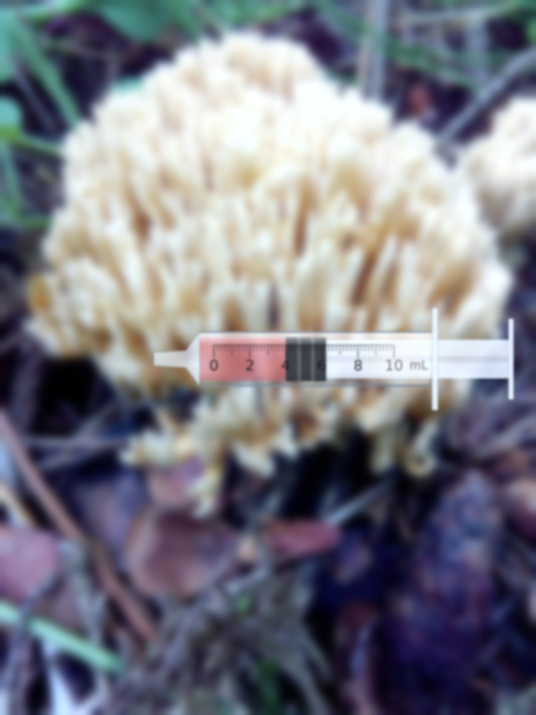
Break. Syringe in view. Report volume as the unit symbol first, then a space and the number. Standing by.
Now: mL 4
